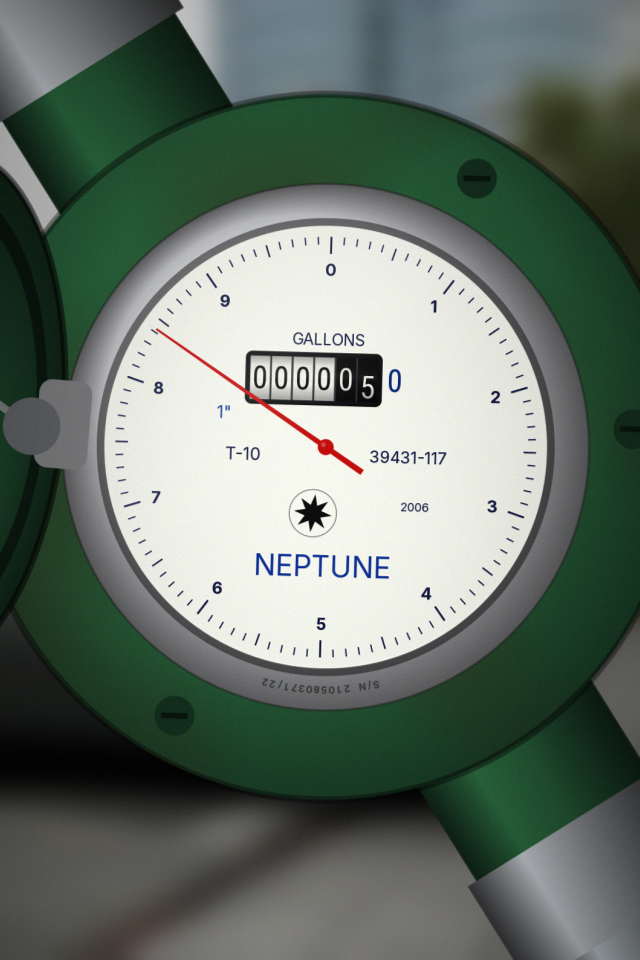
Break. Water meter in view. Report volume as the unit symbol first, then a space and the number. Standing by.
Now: gal 48.4
